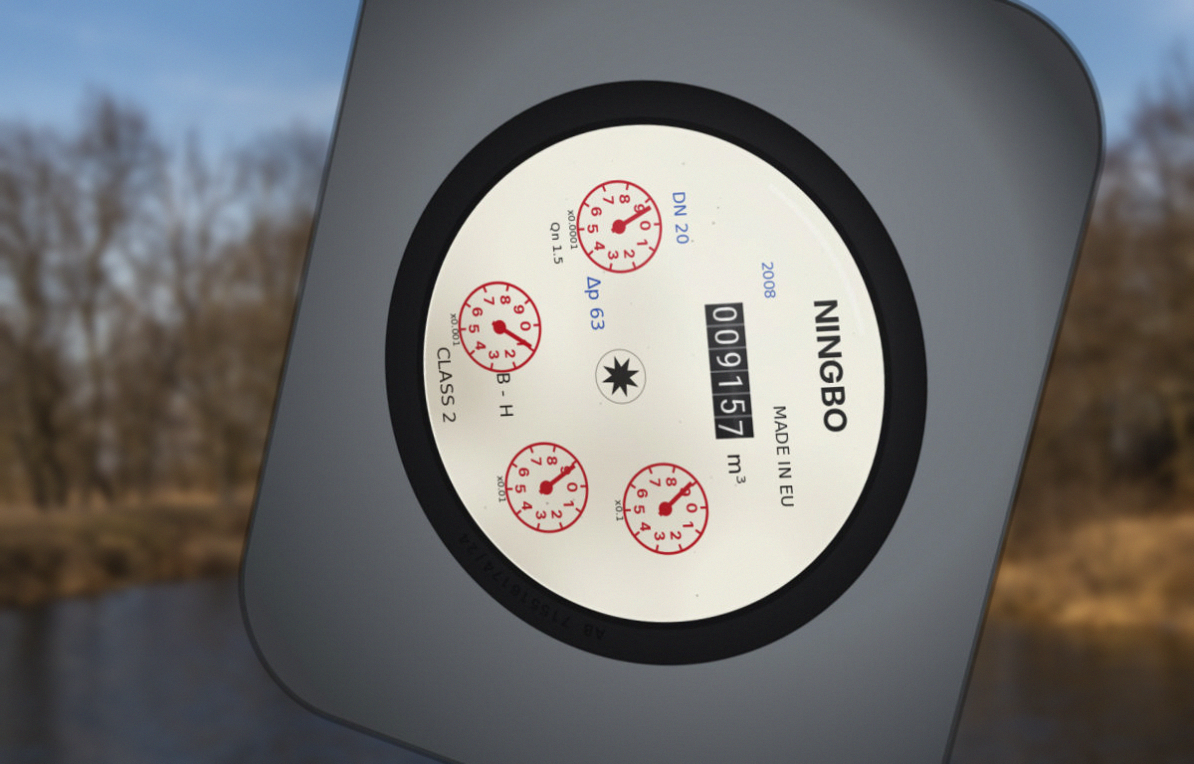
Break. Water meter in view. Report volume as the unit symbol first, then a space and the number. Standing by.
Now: m³ 9156.8909
